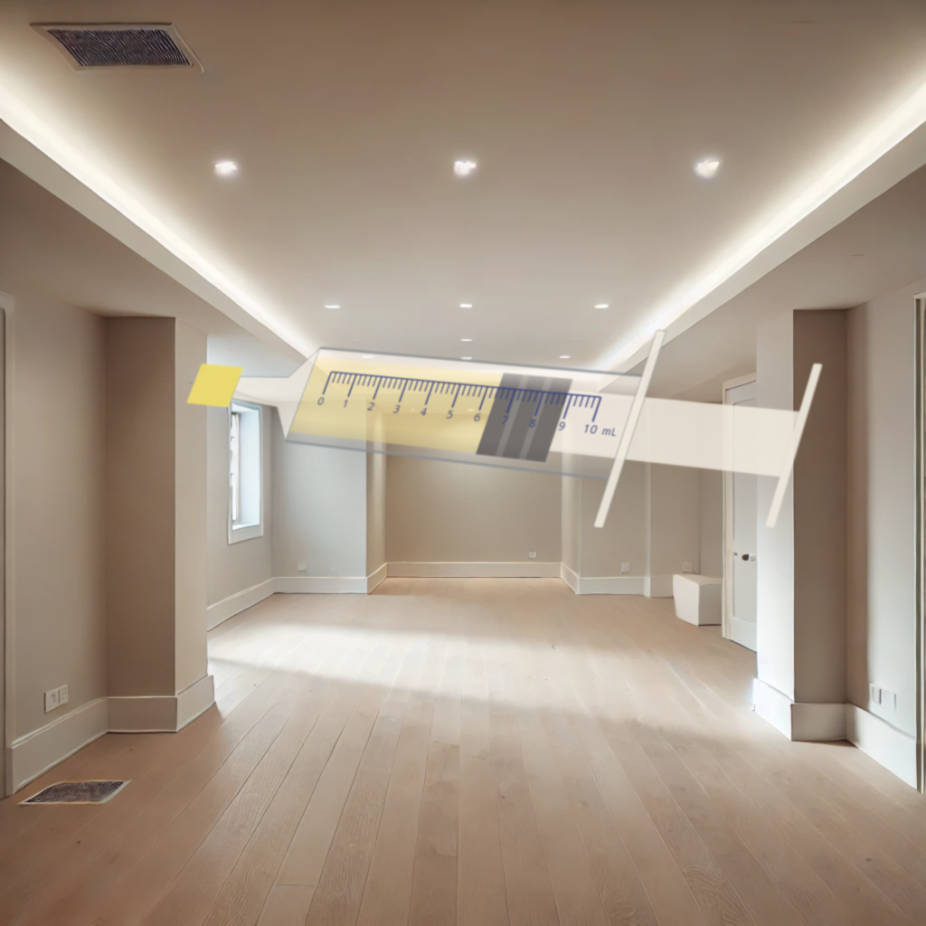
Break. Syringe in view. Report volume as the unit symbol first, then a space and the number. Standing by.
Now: mL 6.4
